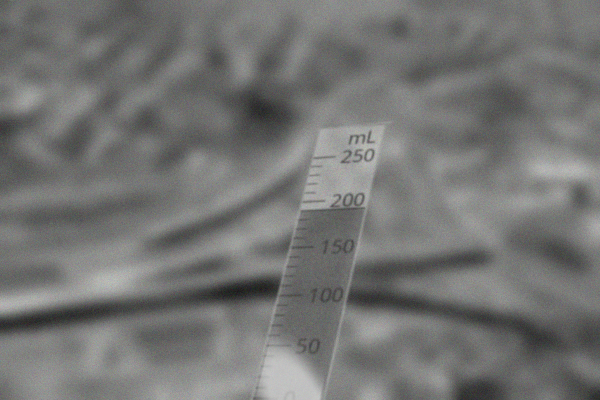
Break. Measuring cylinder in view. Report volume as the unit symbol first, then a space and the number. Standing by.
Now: mL 190
